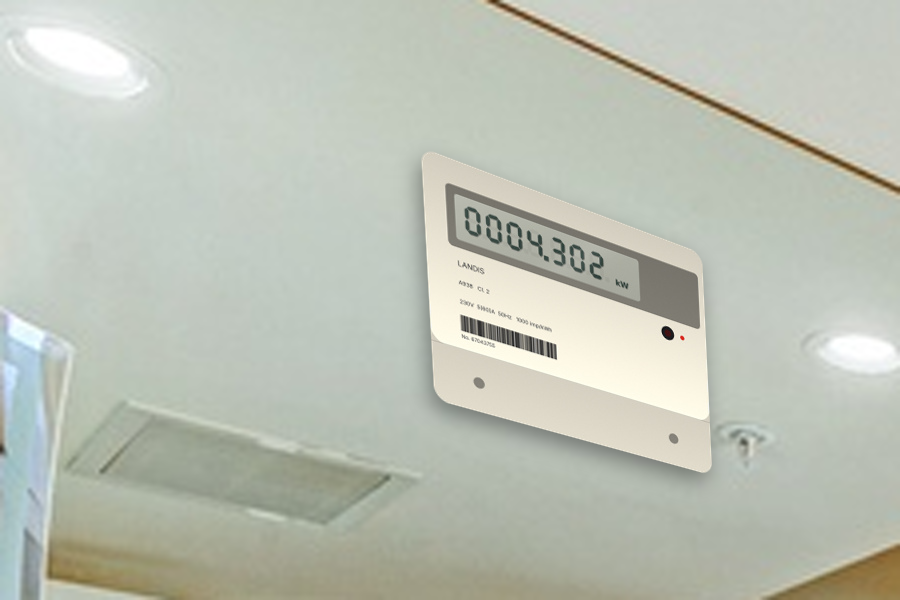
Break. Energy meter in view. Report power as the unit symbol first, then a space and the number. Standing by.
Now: kW 4.302
